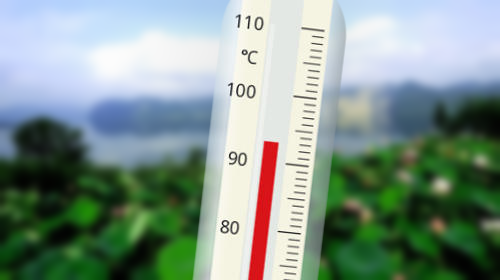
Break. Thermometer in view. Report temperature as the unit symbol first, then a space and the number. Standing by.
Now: °C 93
